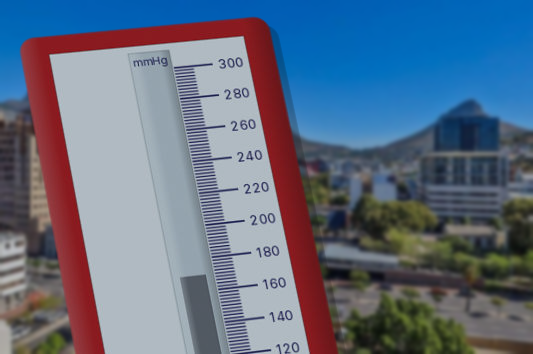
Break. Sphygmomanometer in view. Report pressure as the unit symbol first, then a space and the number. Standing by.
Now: mmHg 170
